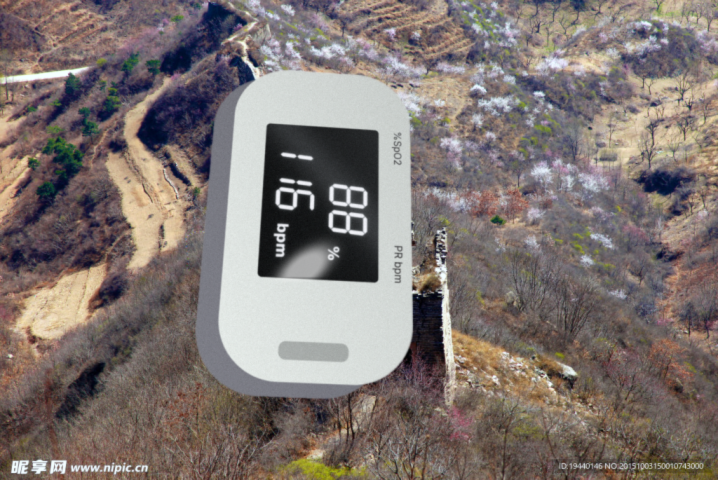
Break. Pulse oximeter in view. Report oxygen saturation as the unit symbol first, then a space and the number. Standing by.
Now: % 88
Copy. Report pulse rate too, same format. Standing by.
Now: bpm 116
